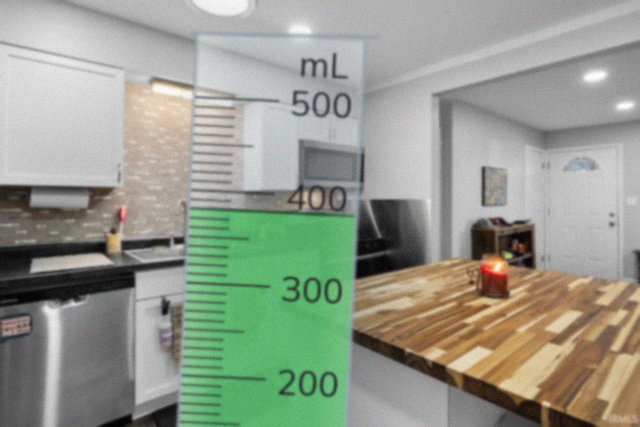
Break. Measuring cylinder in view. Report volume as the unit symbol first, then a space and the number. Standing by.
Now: mL 380
